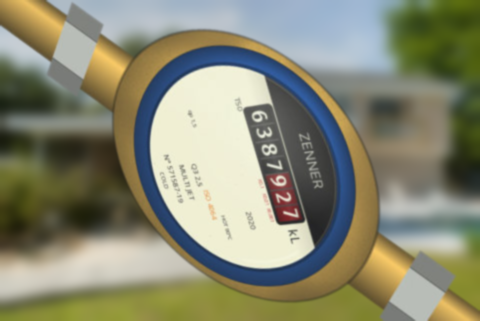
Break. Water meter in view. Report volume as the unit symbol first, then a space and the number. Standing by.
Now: kL 6387.927
